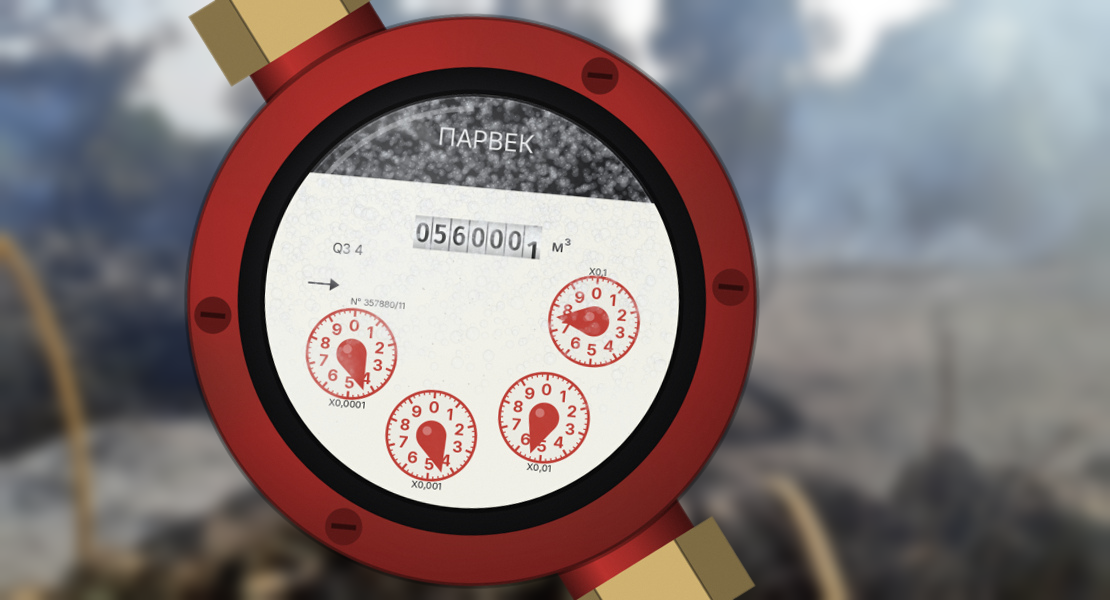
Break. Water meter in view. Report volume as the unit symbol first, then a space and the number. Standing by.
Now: m³ 560000.7544
